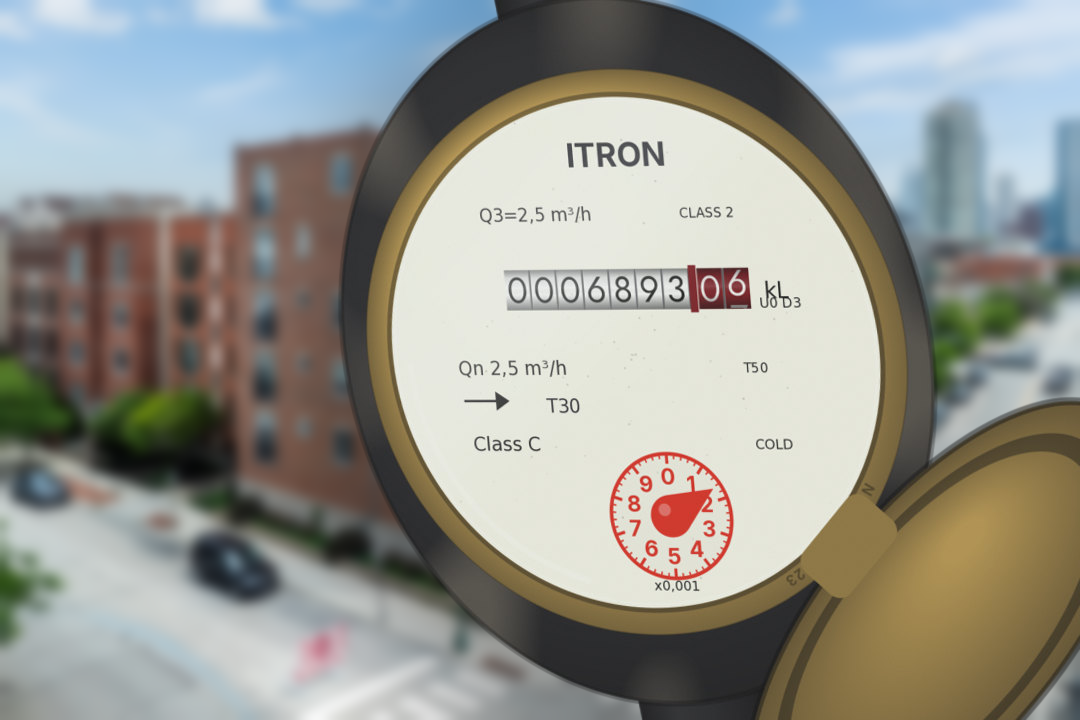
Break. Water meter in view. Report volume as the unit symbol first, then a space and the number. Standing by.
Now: kL 6893.061
